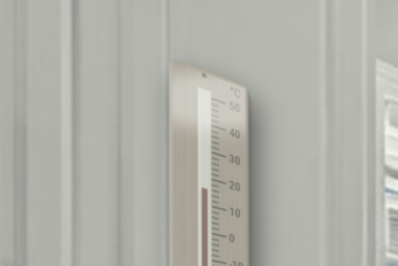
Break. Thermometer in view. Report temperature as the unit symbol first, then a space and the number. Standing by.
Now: °C 16
